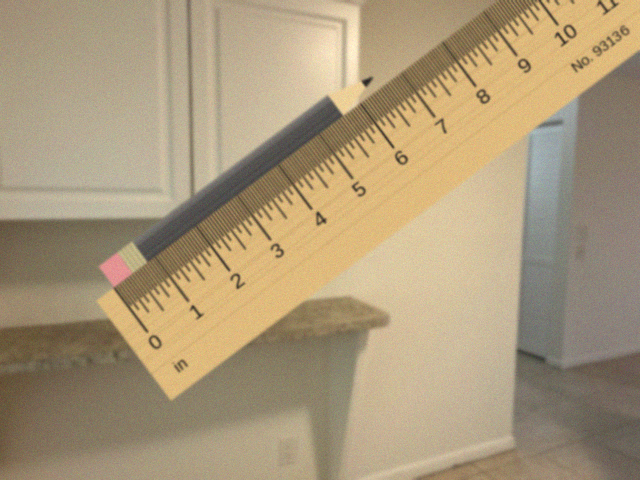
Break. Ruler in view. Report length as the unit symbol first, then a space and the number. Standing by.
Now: in 6.5
